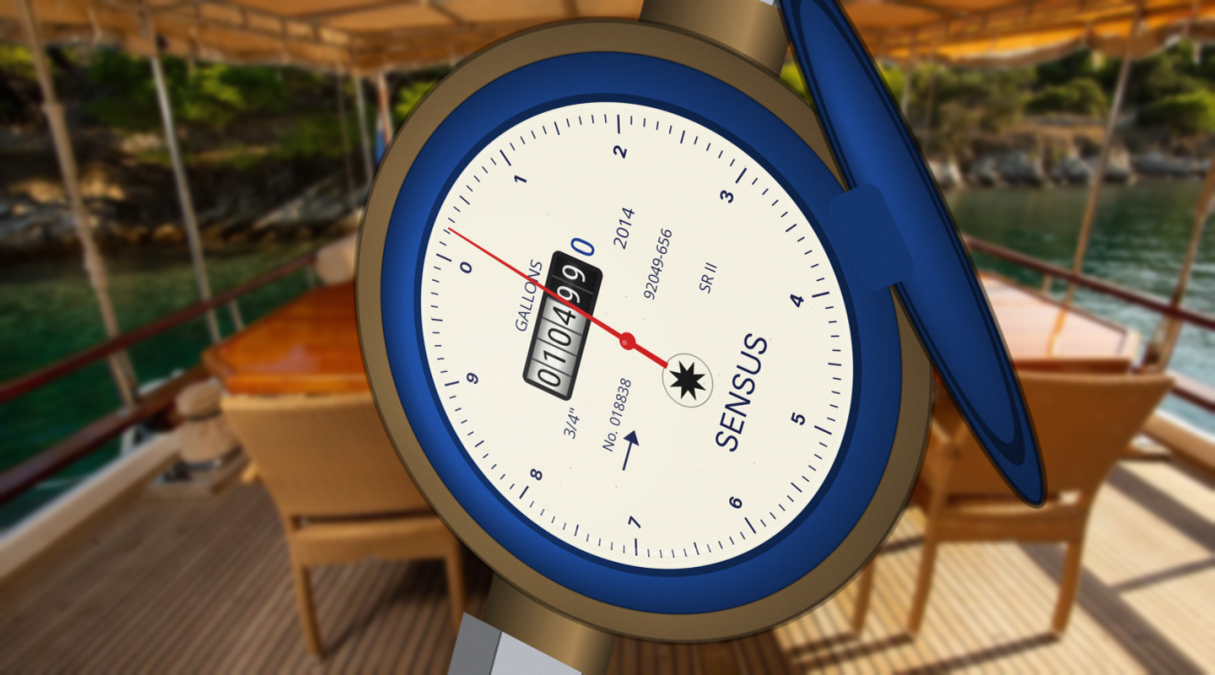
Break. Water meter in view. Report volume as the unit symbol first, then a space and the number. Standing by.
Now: gal 104990.2
